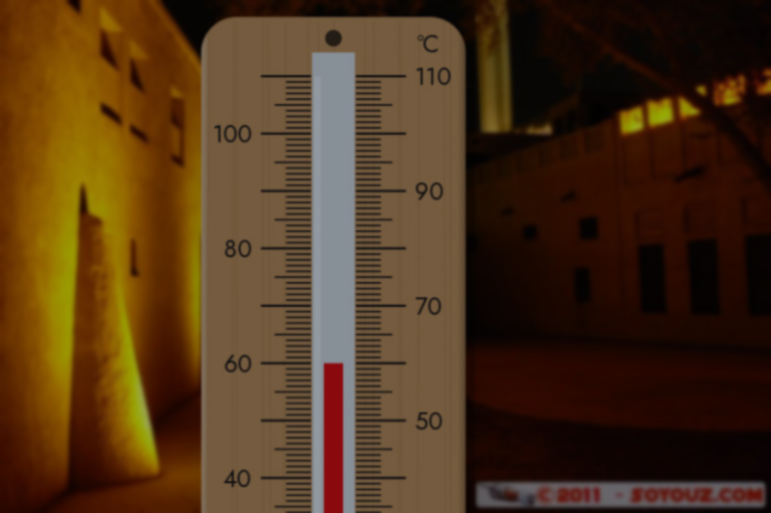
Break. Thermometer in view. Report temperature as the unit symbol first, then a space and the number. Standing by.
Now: °C 60
